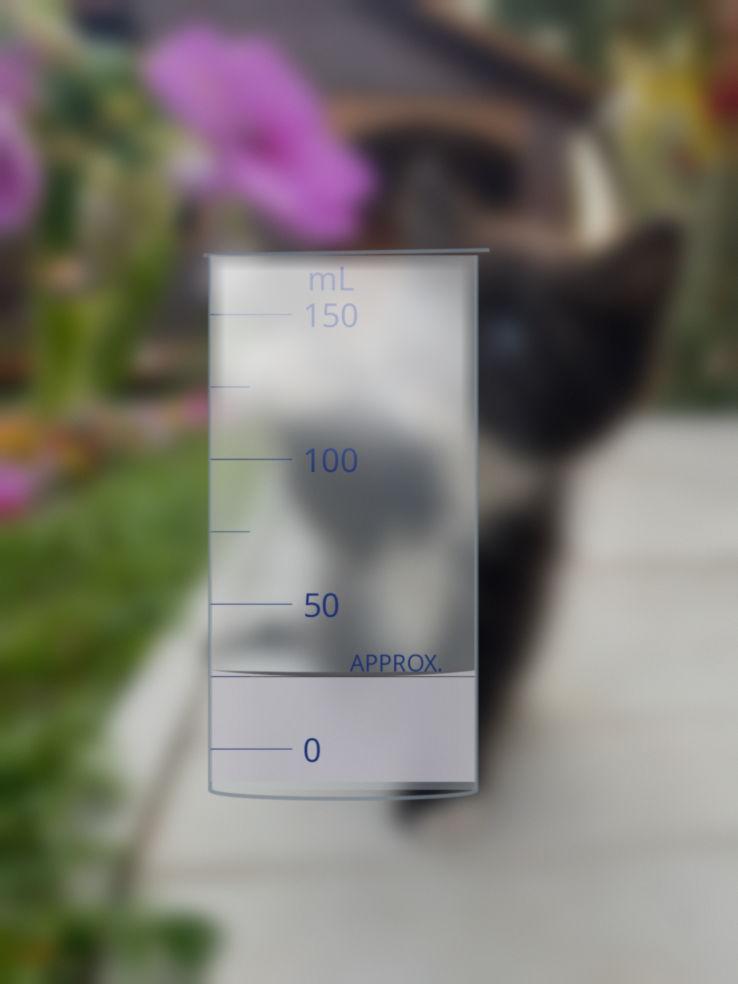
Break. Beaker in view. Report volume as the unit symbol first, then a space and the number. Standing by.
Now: mL 25
